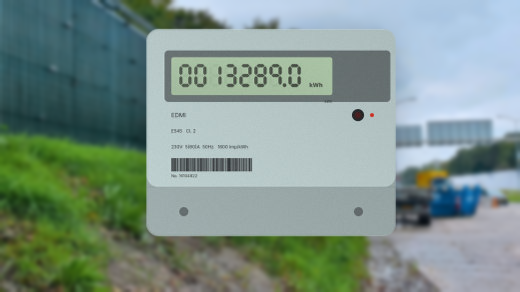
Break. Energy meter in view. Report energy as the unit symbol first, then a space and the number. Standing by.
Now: kWh 13289.0
